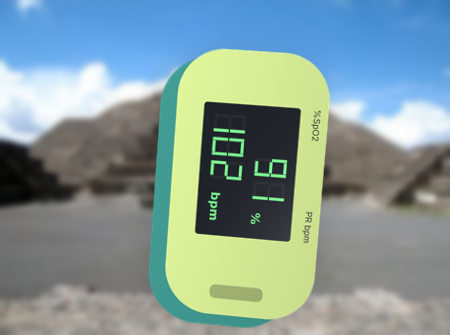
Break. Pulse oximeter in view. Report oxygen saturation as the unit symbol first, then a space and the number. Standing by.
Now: % 91
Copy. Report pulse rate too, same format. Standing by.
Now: bpm 102
